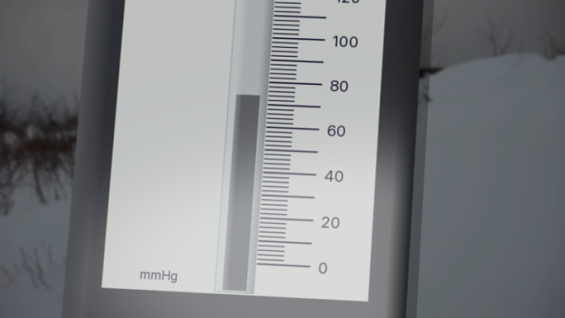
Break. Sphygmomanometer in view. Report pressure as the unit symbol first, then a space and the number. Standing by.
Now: mmHg 74
